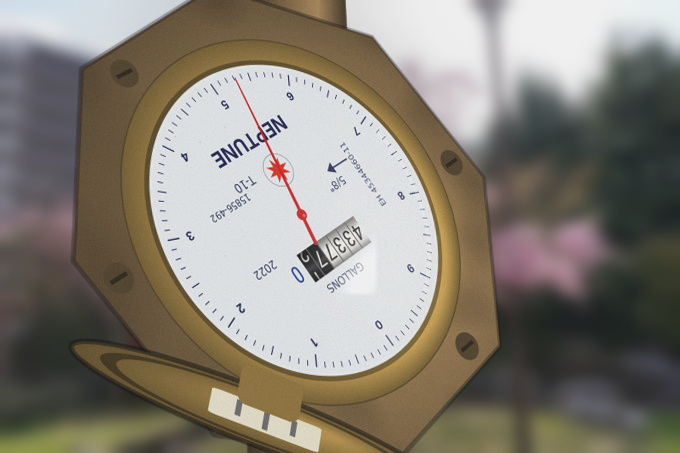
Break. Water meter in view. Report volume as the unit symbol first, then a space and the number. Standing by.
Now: gal 4337715.3
